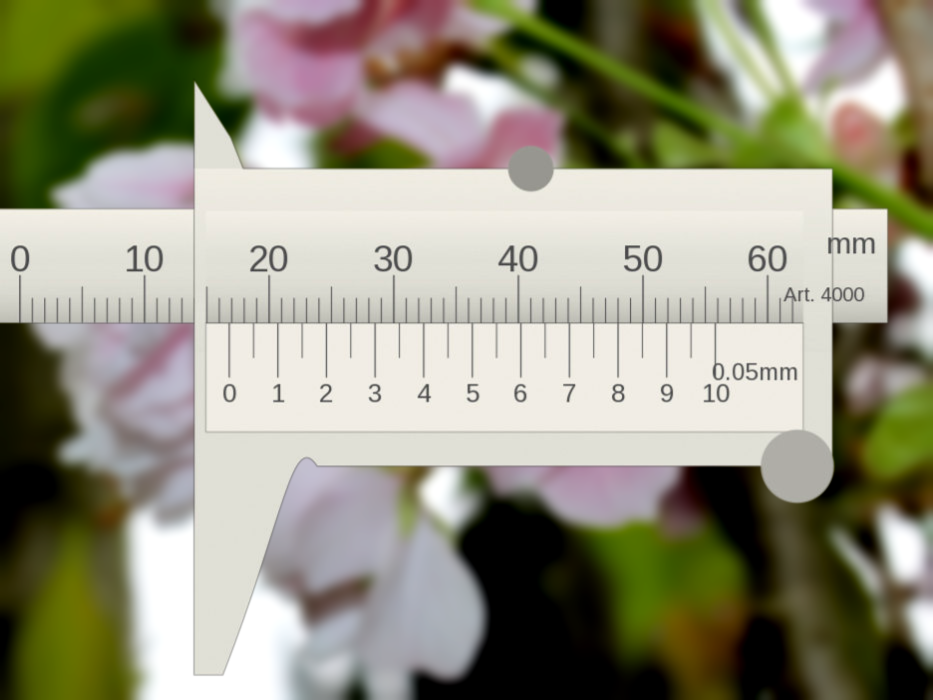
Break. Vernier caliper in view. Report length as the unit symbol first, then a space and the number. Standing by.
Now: mm 16.8
